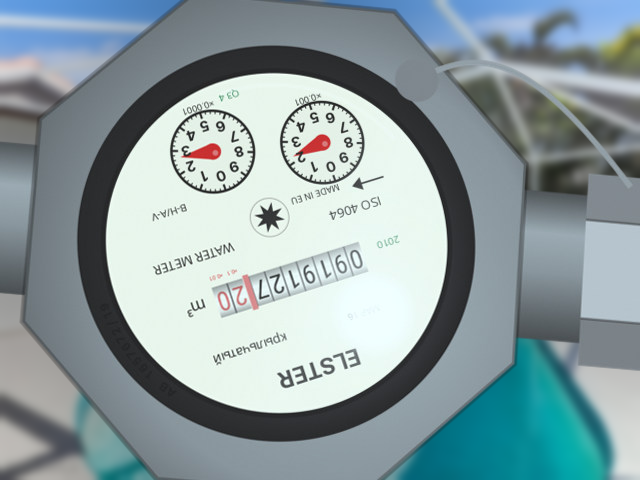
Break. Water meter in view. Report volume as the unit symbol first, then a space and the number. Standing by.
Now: m³ 919127.2022
